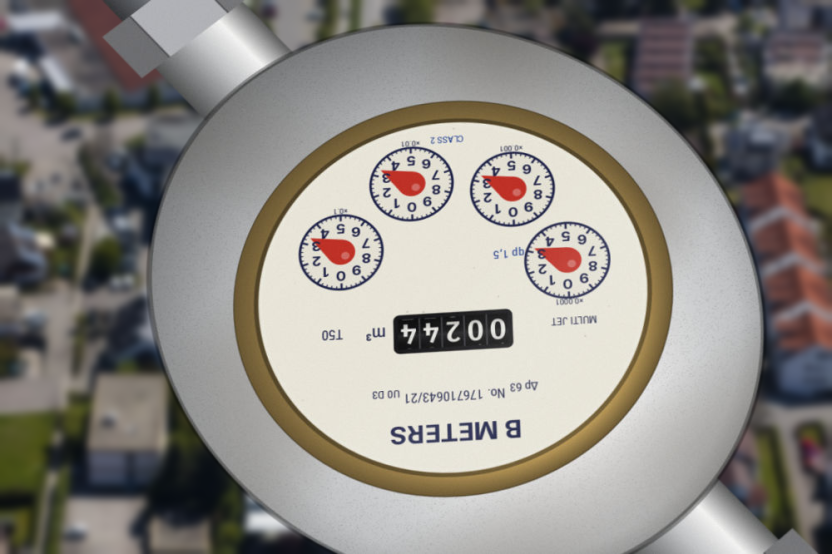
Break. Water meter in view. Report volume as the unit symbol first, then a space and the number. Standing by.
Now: m³ 244.3333
